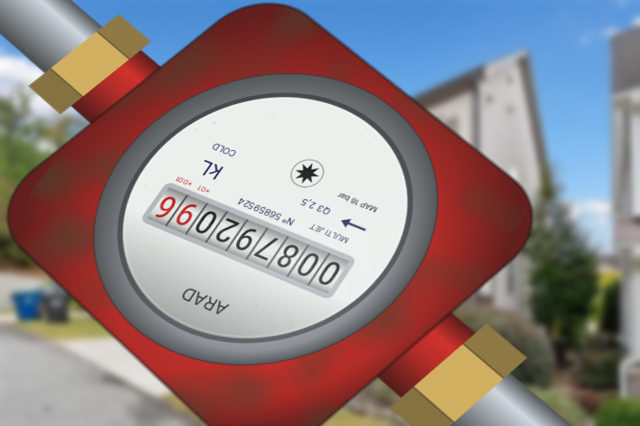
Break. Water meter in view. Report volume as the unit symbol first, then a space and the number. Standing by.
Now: kL 87920.96
